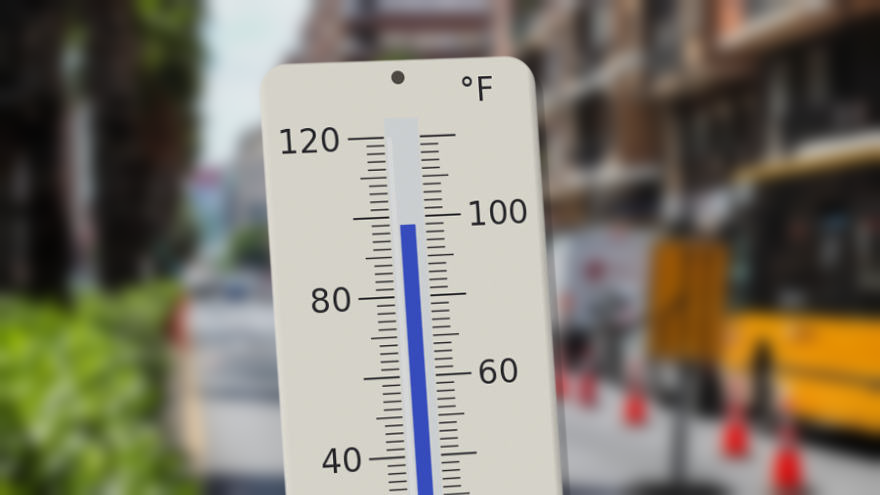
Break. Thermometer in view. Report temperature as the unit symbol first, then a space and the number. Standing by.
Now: °F 98
